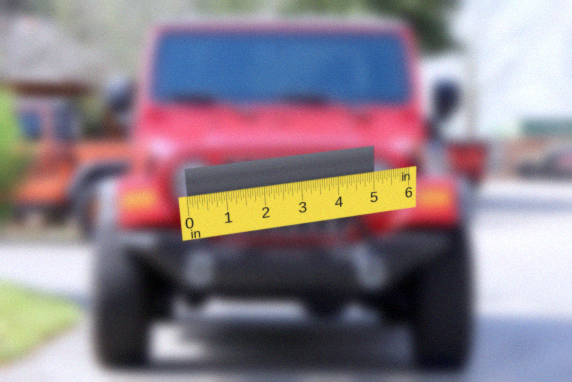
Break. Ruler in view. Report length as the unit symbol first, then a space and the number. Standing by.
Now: in 5
